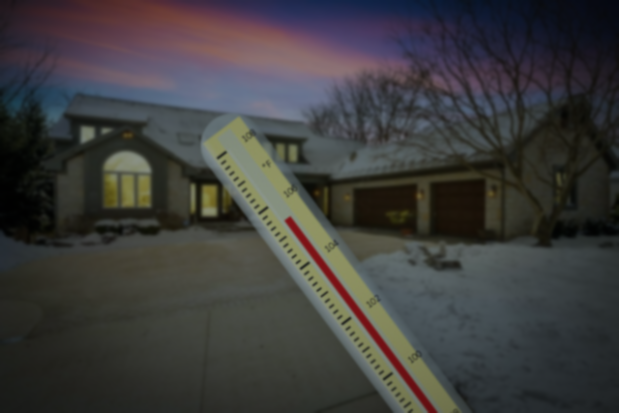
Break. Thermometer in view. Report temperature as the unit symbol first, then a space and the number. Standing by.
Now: °F 105.4
